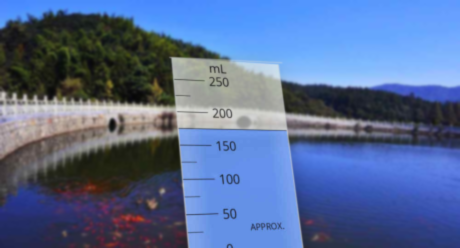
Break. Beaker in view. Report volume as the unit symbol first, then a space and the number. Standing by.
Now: mL 175
